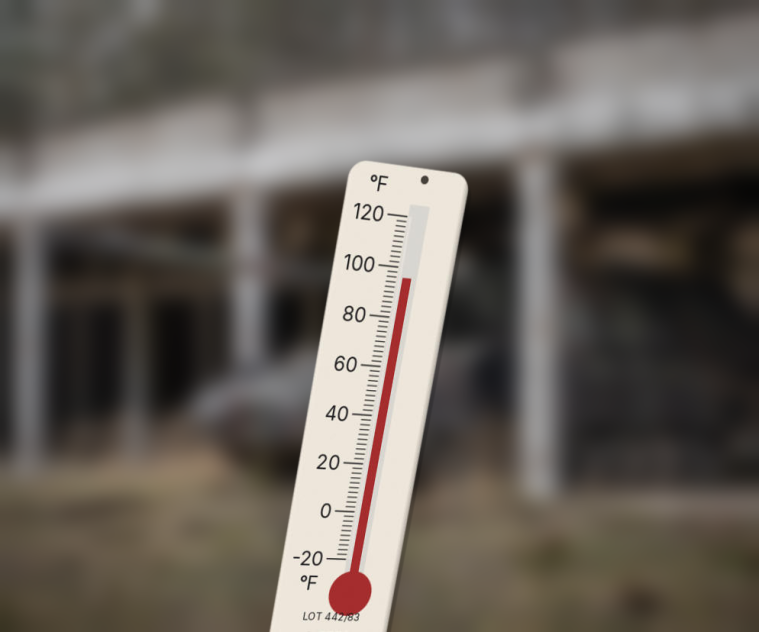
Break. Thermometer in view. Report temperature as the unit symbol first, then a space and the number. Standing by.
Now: °F 96
